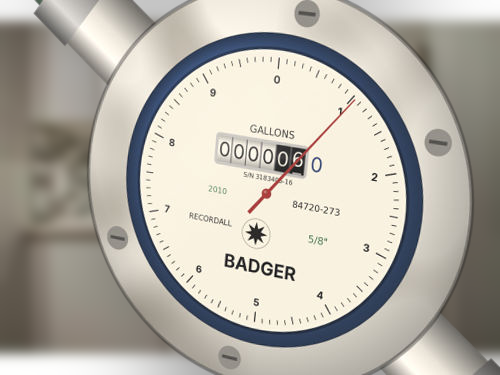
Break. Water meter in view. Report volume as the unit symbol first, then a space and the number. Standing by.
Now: gal 61.0
